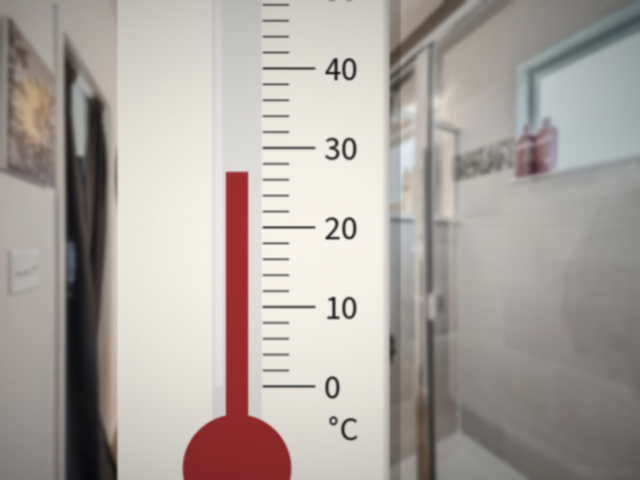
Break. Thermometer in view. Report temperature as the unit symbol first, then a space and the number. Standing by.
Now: °C 27
